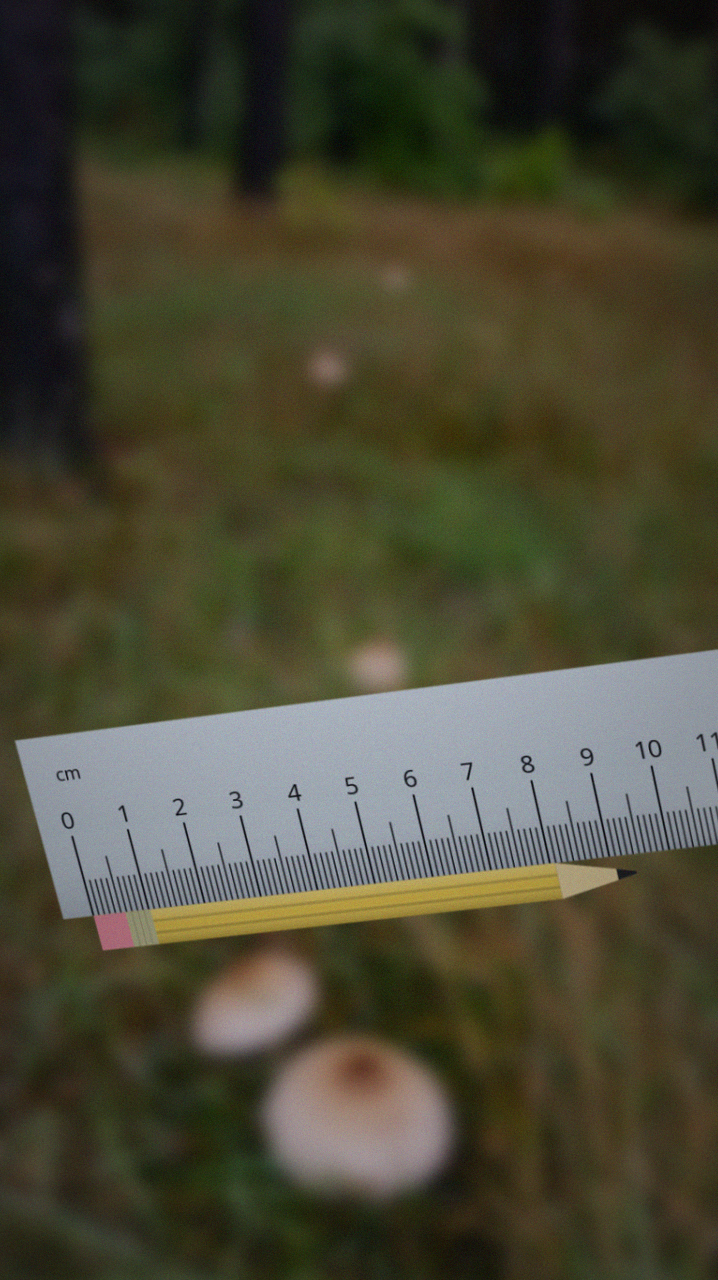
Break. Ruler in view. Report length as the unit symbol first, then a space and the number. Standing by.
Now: cm 9.4
